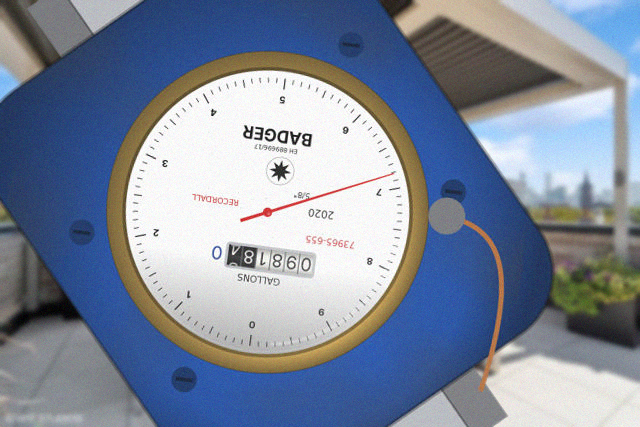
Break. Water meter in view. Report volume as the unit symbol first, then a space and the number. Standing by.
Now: gal 981836.8
